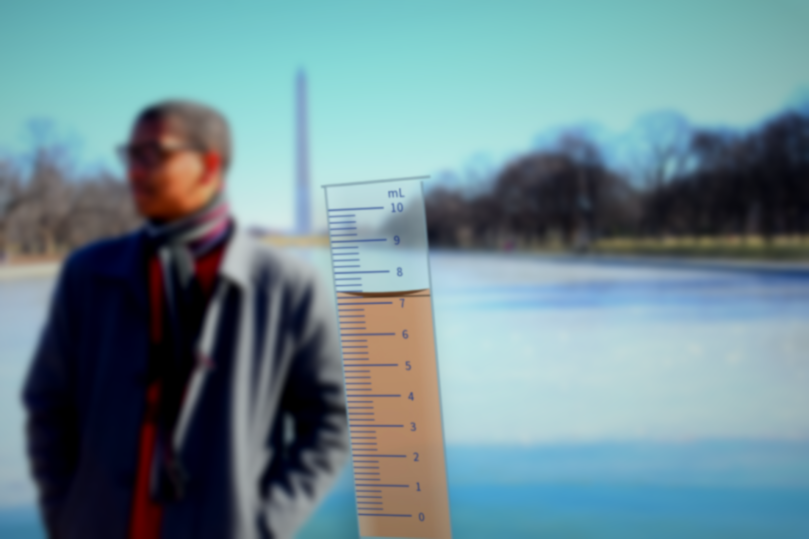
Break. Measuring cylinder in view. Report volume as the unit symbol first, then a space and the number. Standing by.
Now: mL 7.2
